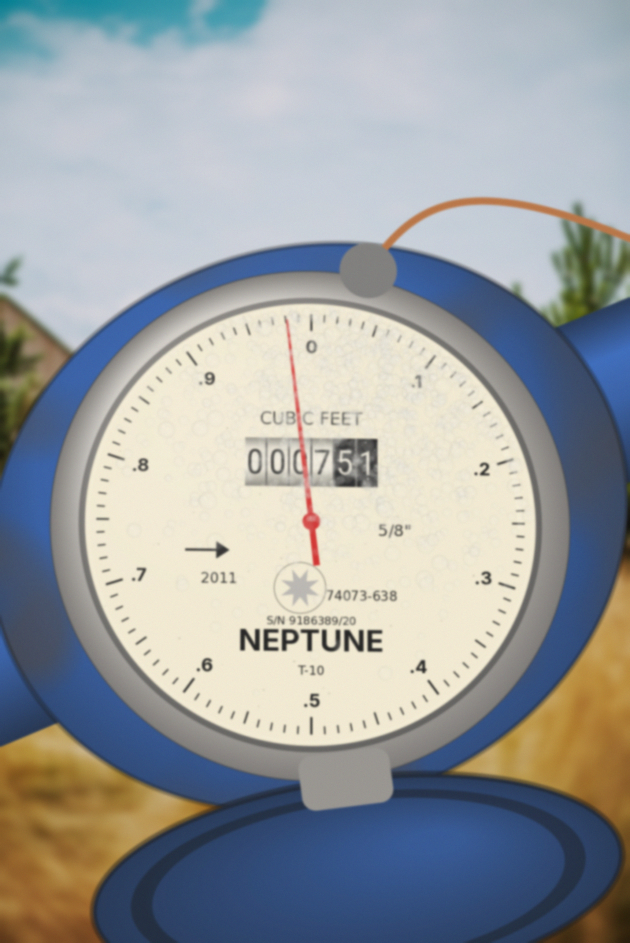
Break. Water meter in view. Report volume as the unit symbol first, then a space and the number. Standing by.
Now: ft³ 750.98
